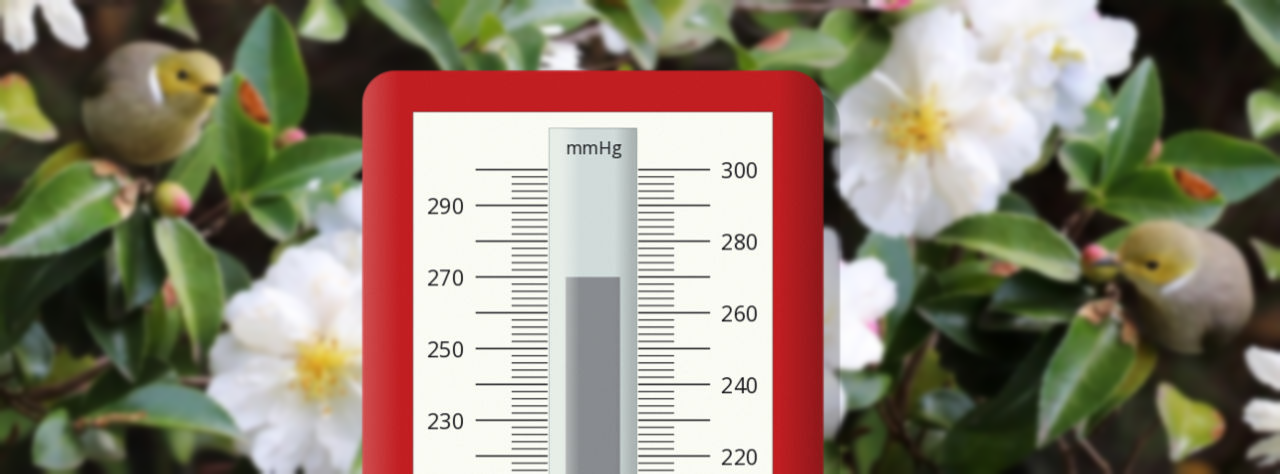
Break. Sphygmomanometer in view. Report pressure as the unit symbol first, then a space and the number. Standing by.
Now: mmHg 270
